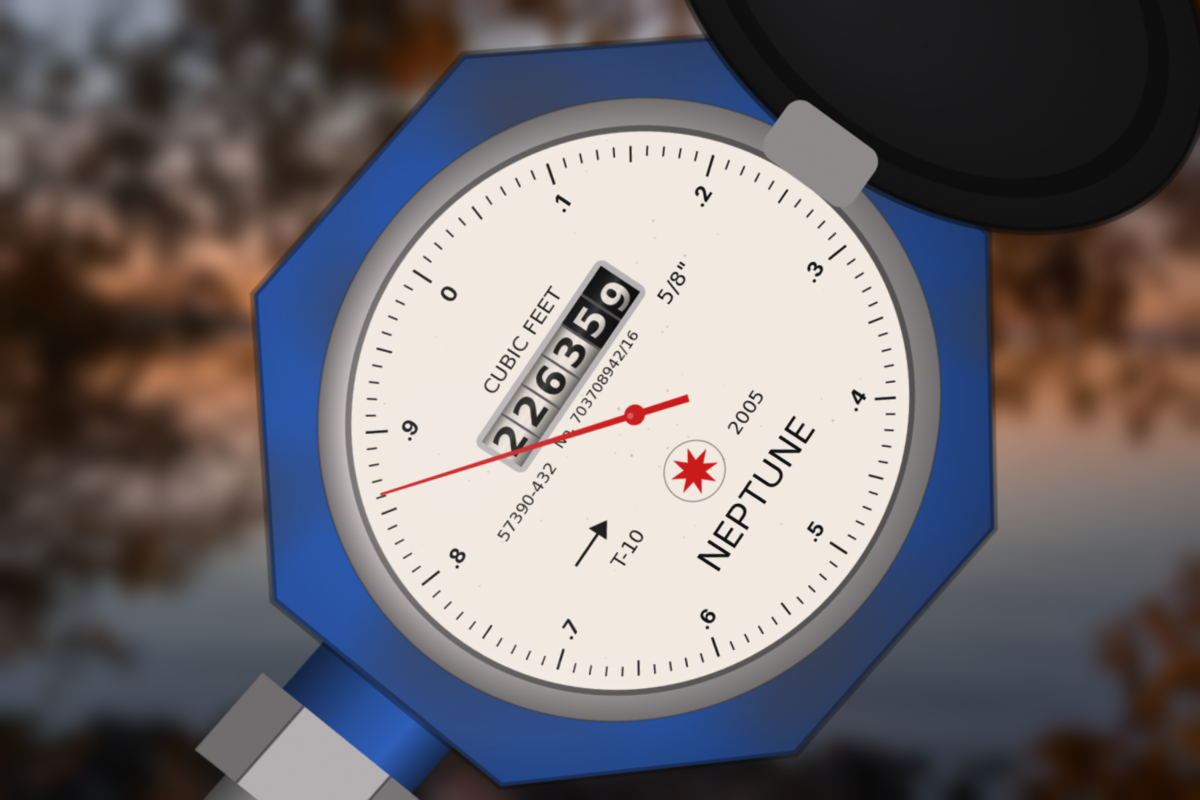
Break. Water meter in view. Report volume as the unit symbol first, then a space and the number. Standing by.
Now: ft³ 226358.86
